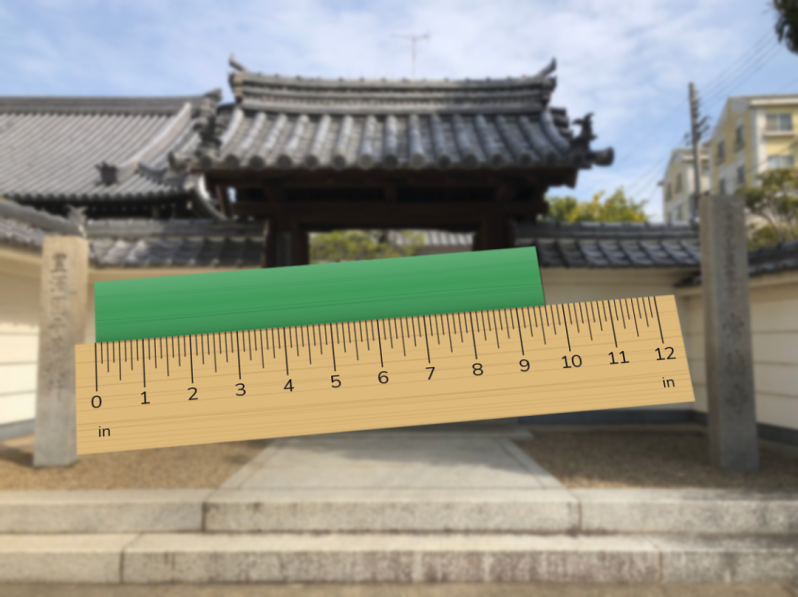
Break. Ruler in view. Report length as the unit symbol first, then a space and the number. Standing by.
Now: in 9.625
